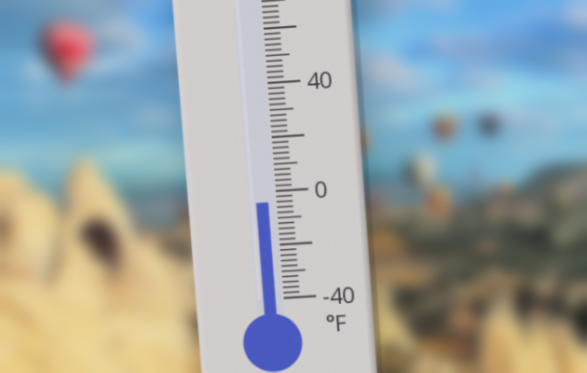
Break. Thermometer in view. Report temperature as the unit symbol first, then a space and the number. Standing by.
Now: °F -4
